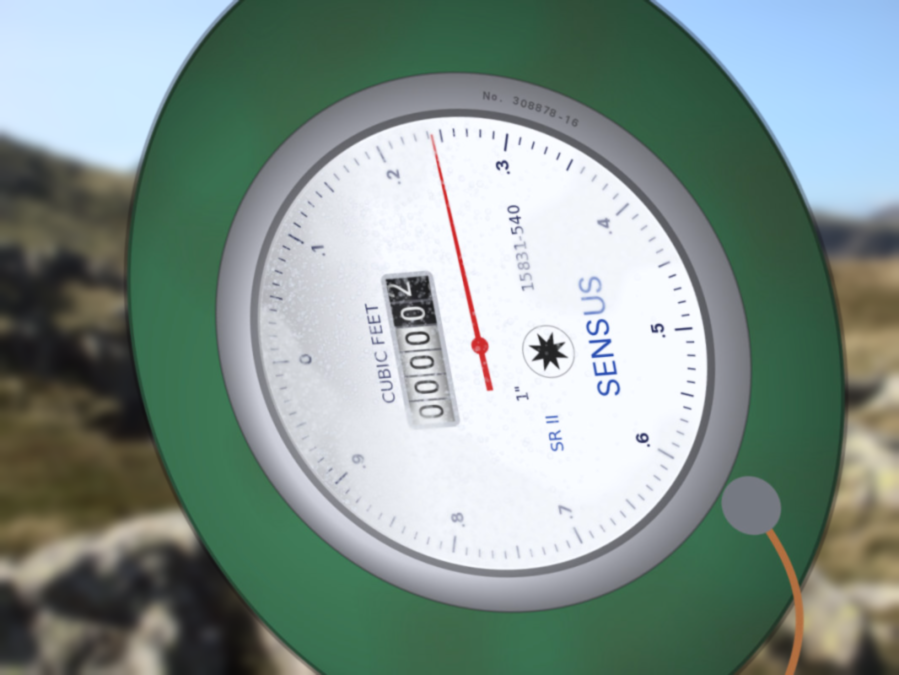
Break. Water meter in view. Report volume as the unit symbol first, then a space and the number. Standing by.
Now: ft³ 2.24
